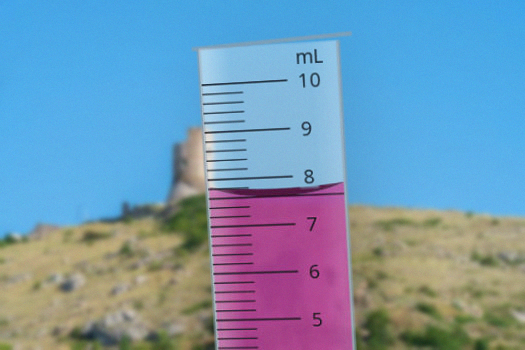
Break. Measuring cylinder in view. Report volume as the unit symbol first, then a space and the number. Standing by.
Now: mL 7.6
